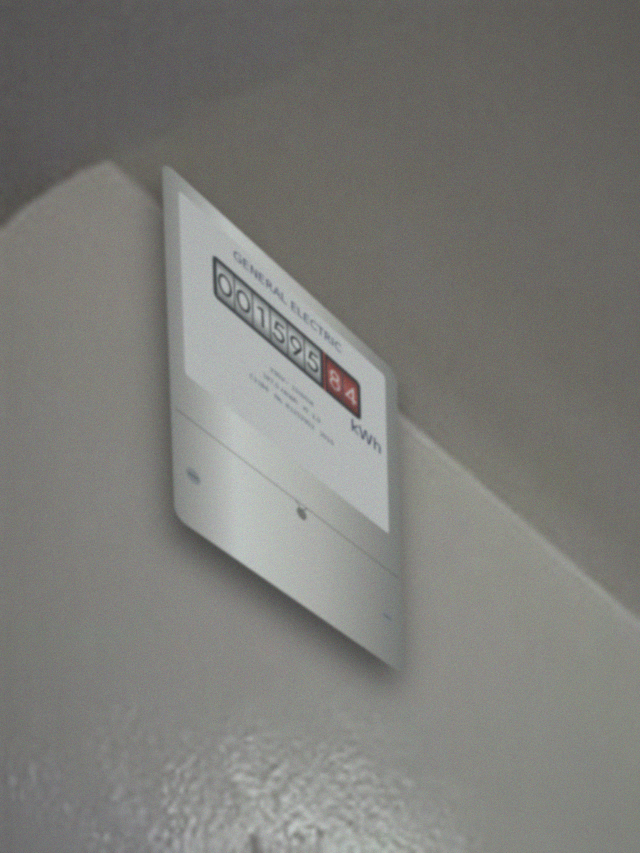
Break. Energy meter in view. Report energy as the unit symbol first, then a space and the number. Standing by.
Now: kWh 1595.84
